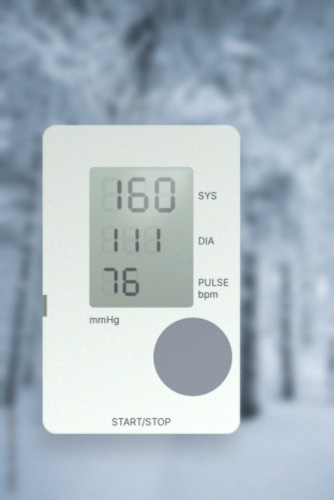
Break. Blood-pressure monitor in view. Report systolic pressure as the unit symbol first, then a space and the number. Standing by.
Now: mmHg 160
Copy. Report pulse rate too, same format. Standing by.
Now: bpm 76
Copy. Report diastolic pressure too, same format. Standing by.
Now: mmHg 111
